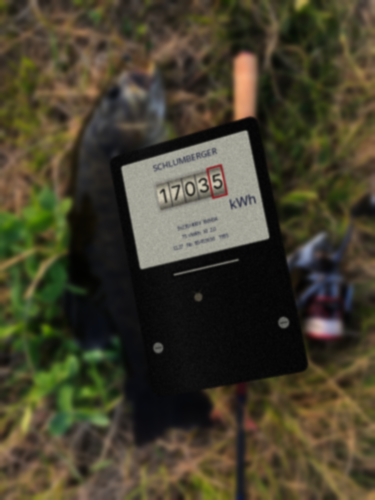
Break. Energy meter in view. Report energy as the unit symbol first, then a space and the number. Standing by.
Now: kWh 1703.5
